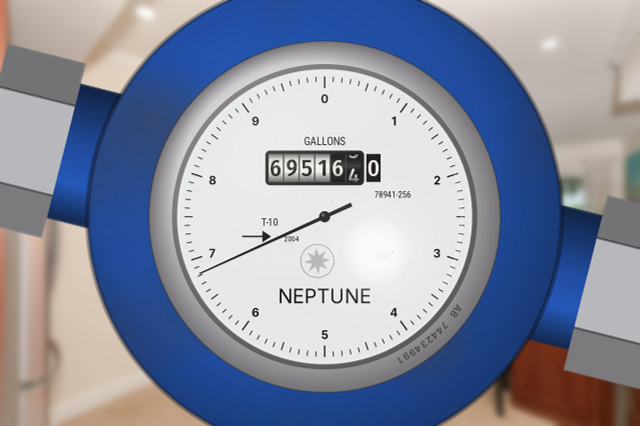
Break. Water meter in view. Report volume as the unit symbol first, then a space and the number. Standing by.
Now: gal 6951636.8
